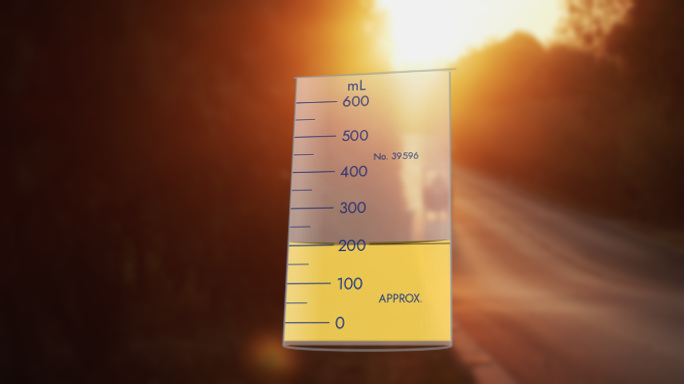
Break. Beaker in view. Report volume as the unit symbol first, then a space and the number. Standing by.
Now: mL 200
